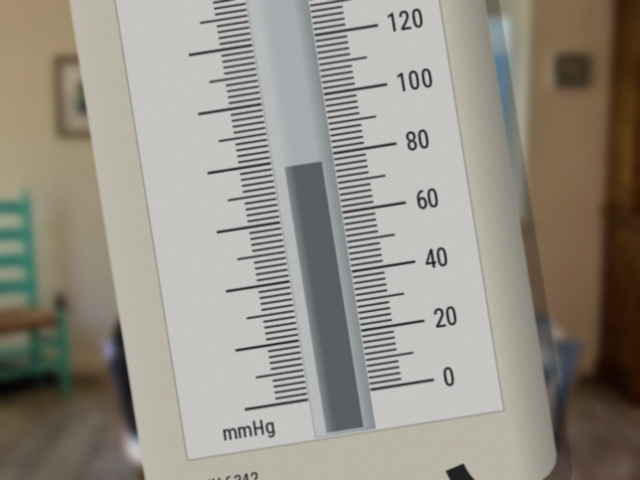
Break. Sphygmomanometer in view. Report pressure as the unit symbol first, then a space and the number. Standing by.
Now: mmHg 78
